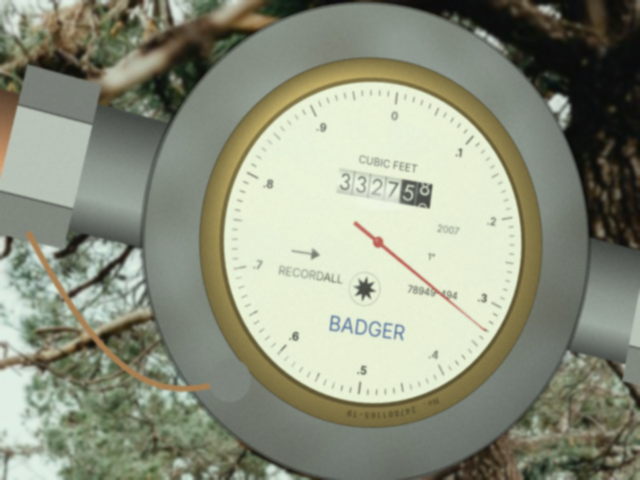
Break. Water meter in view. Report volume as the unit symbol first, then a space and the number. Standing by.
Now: ft³ 332758.33
